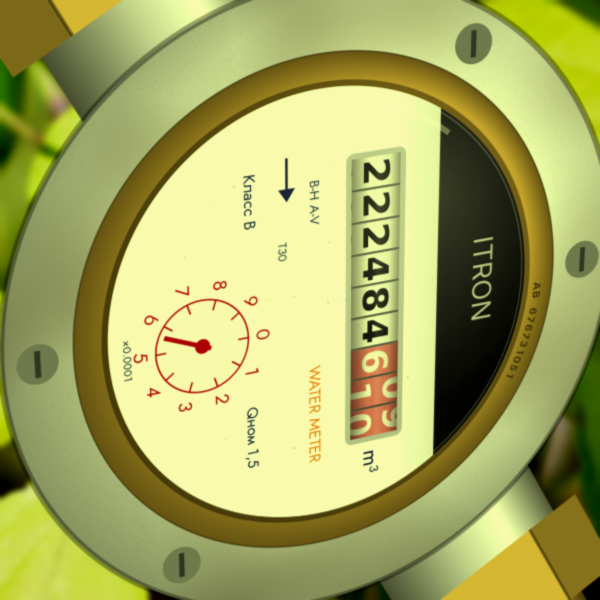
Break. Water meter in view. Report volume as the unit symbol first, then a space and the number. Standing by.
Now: m³ 222484.6095
